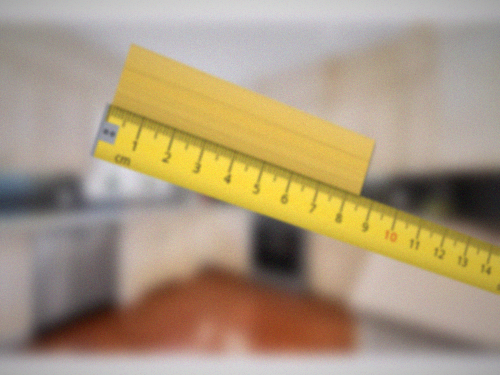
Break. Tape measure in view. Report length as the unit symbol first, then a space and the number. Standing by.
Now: cm 8.5
